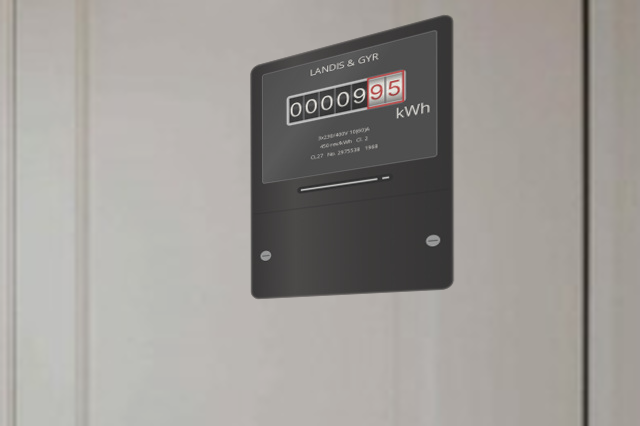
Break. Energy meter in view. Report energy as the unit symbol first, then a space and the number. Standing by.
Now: kWh 9.95
